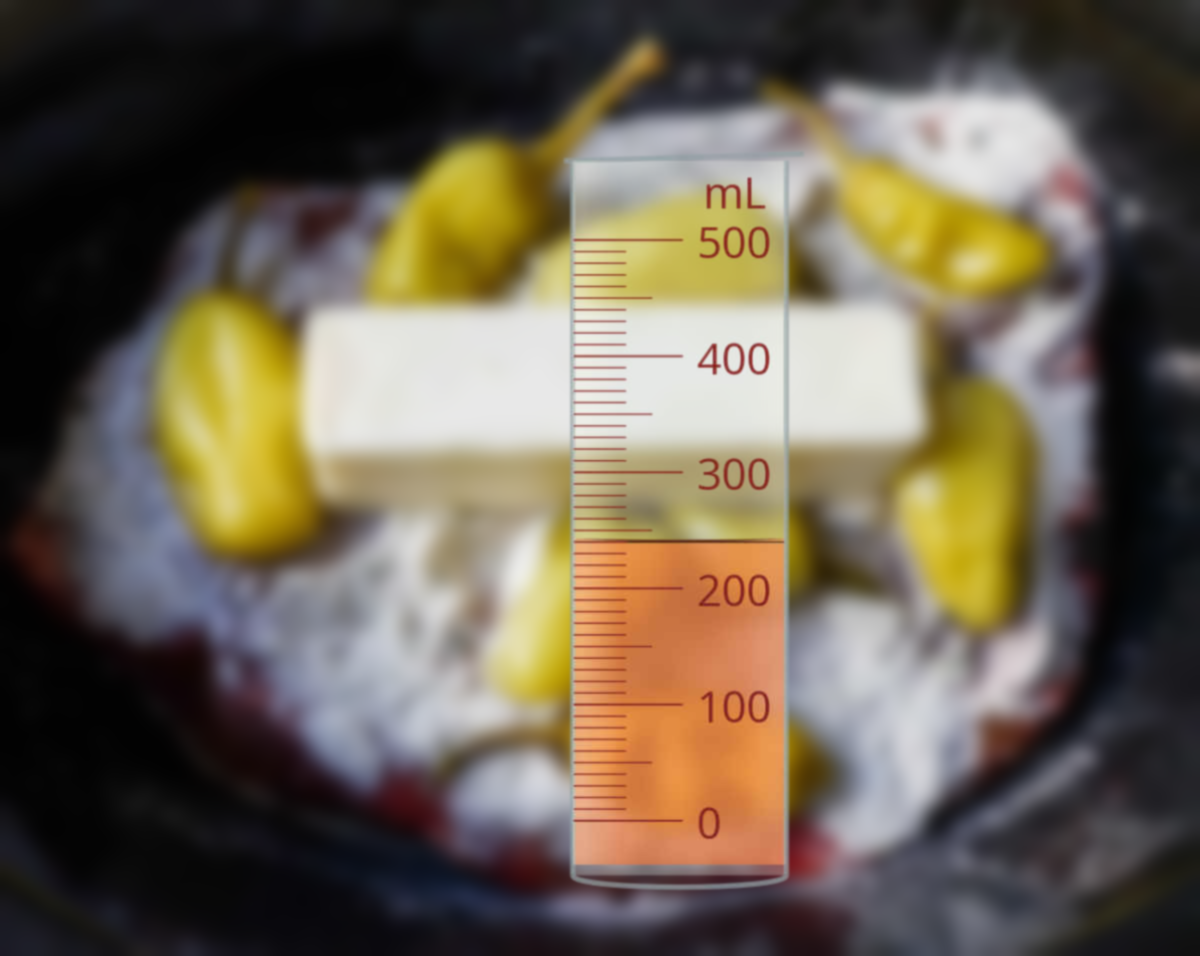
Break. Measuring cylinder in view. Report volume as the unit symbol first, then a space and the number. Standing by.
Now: mL 240
